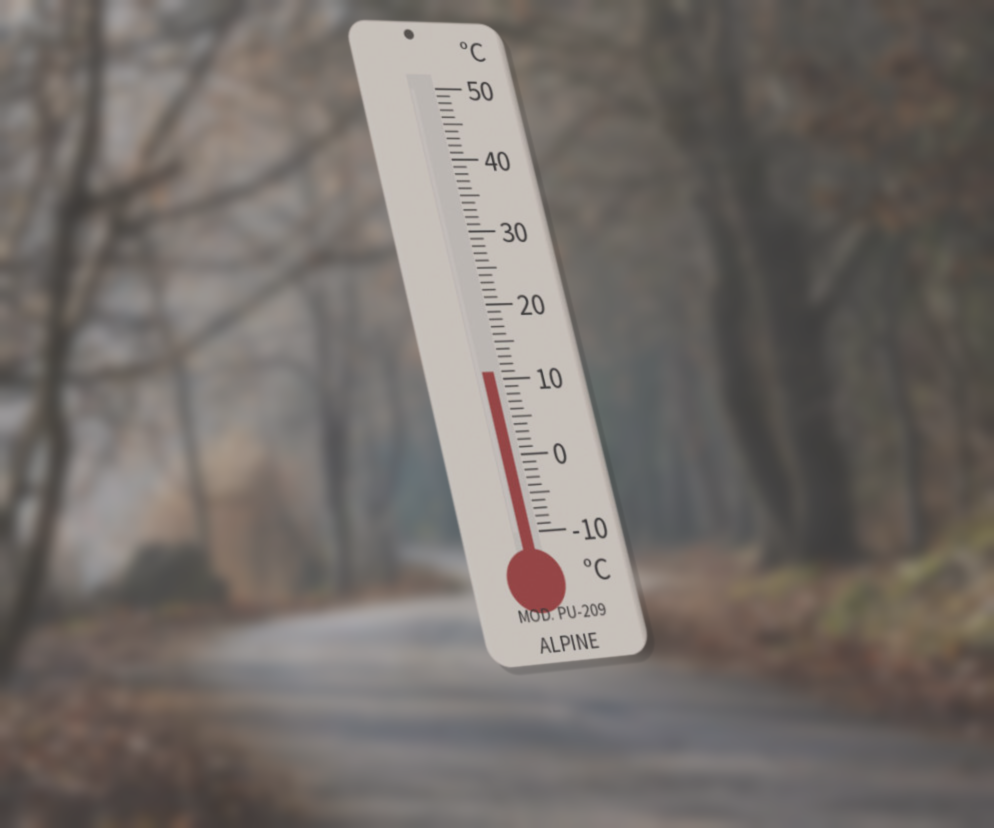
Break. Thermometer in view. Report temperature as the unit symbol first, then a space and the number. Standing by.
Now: °C 11
